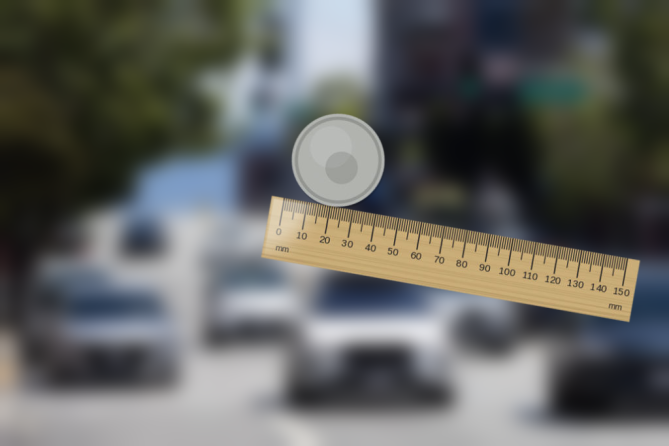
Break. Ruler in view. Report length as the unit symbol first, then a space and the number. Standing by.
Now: mm 40
